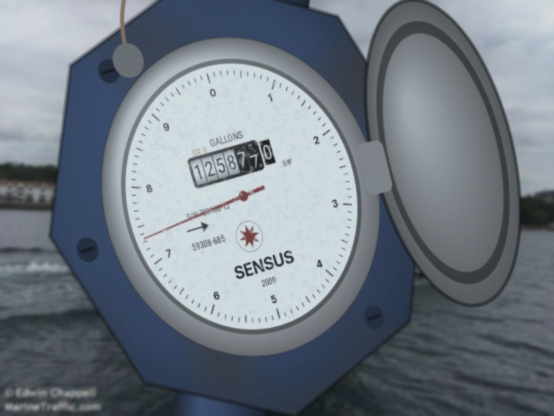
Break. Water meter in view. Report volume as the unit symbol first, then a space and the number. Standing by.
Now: gal 1258767.3
